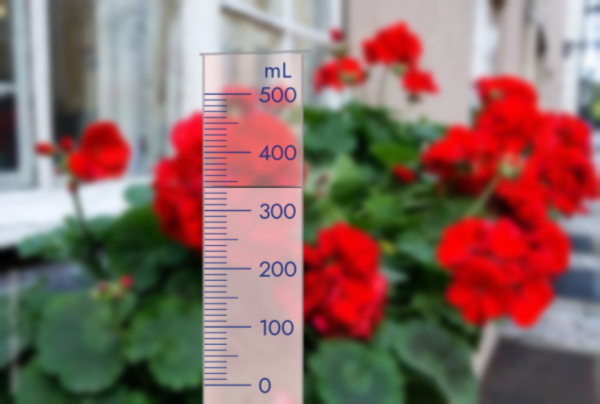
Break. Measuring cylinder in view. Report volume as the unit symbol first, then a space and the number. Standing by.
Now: mL 340
